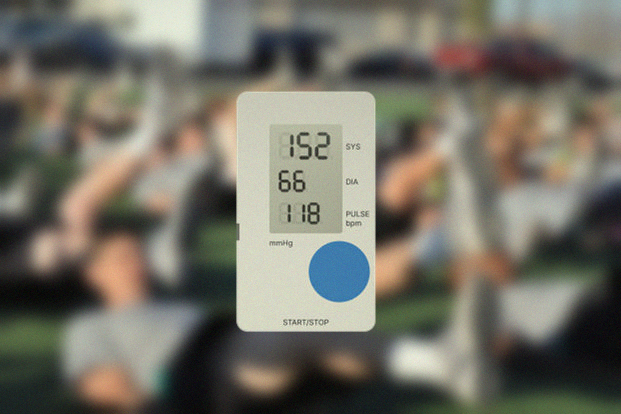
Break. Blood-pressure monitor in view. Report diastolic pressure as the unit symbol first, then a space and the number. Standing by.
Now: mmHg 66
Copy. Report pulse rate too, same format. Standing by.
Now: bpm 118
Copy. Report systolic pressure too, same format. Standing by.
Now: mmHg 152
